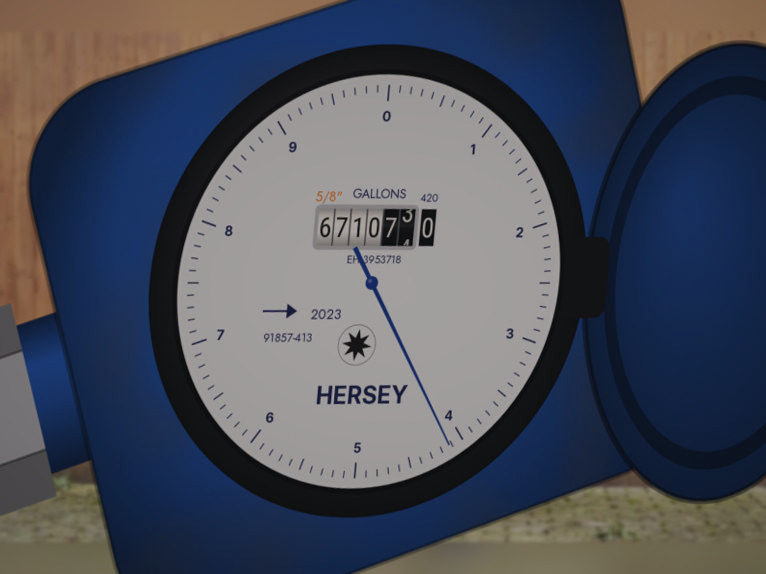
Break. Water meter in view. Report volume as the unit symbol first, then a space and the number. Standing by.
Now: gal 6710734.1
